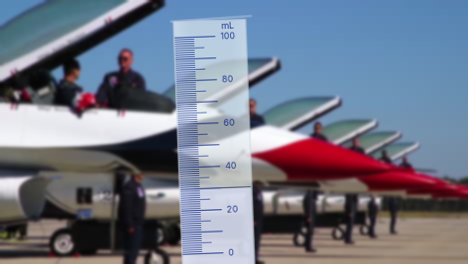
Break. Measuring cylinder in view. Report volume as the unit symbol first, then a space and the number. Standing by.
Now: mL 30
